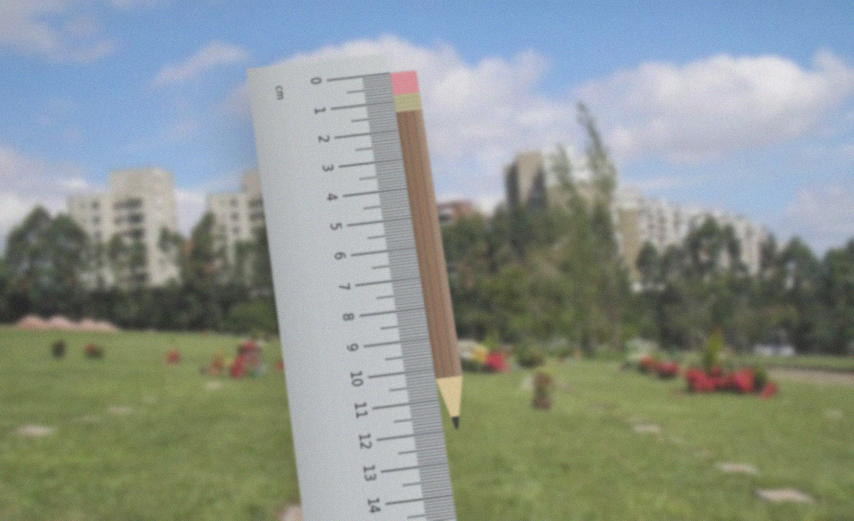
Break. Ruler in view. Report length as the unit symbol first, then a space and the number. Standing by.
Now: cm 12
